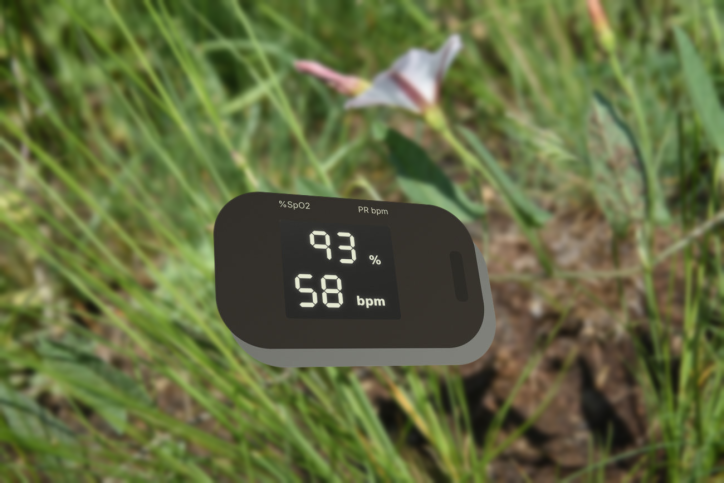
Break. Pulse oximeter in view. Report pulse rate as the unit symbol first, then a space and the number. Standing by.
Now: bpm 58
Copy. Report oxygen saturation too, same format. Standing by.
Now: % 93
